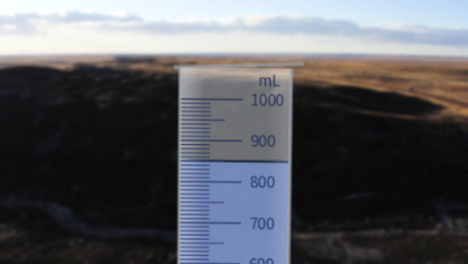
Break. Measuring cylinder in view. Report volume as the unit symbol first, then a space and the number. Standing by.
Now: mL 850
